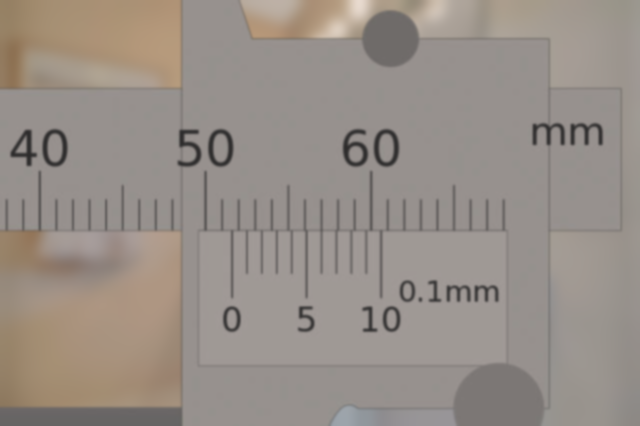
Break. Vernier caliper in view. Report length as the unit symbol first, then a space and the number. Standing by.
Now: mm 51.6
